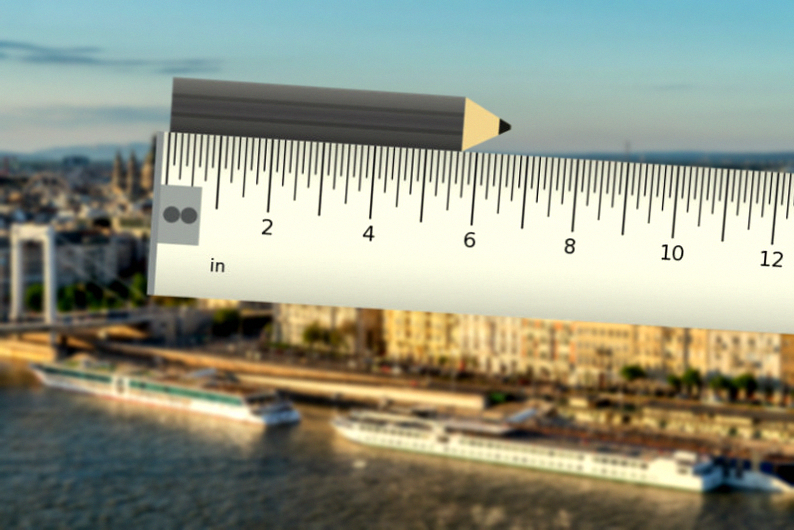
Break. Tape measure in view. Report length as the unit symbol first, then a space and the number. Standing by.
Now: in 6.625
